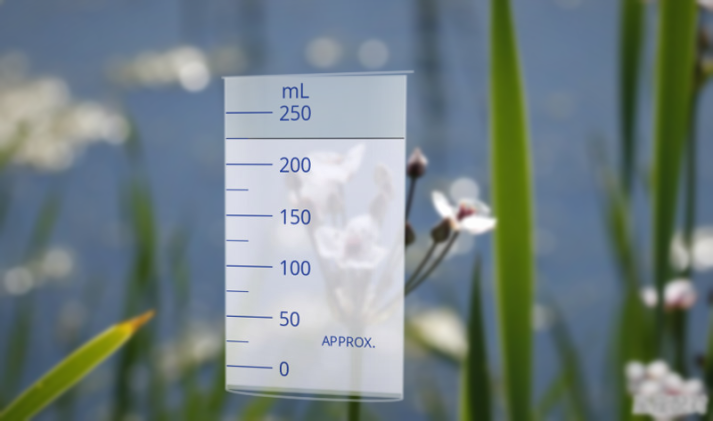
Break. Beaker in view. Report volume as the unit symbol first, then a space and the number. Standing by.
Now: mL 225
